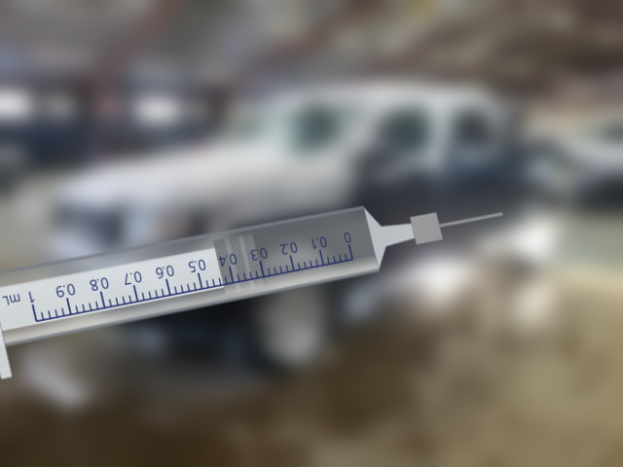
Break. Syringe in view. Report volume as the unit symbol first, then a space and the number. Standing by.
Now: mL 0.3
